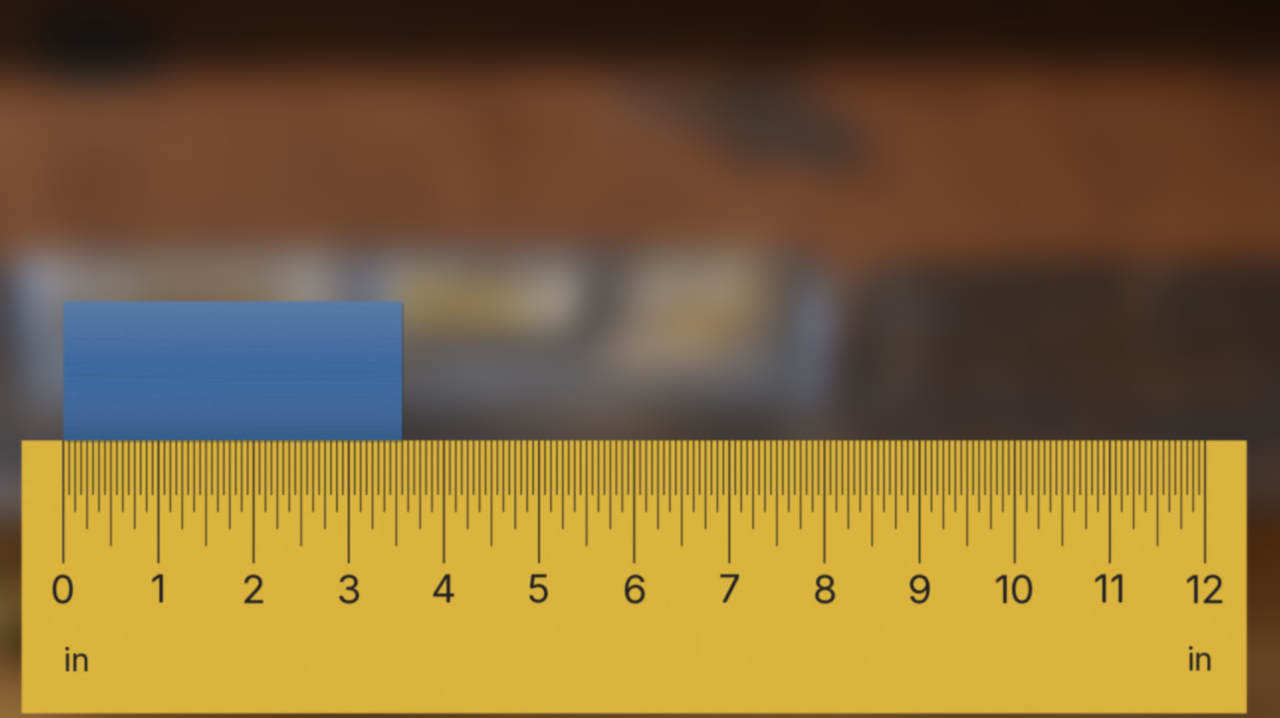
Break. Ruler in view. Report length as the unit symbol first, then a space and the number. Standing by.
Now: in 3.5625
